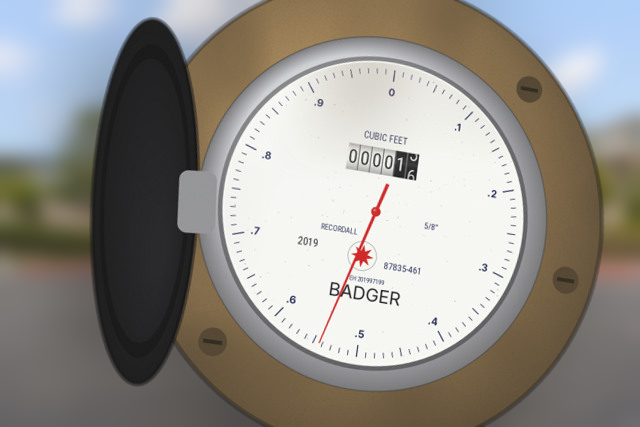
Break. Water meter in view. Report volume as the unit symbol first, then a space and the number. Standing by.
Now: ft³ 15.54
